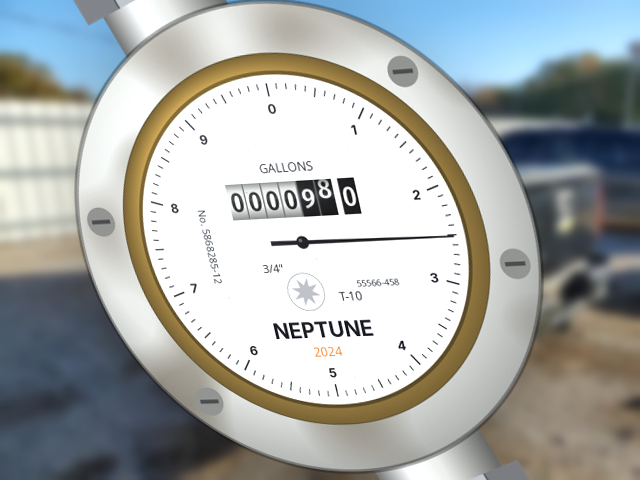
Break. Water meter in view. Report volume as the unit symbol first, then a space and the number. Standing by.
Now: gal 982.5
